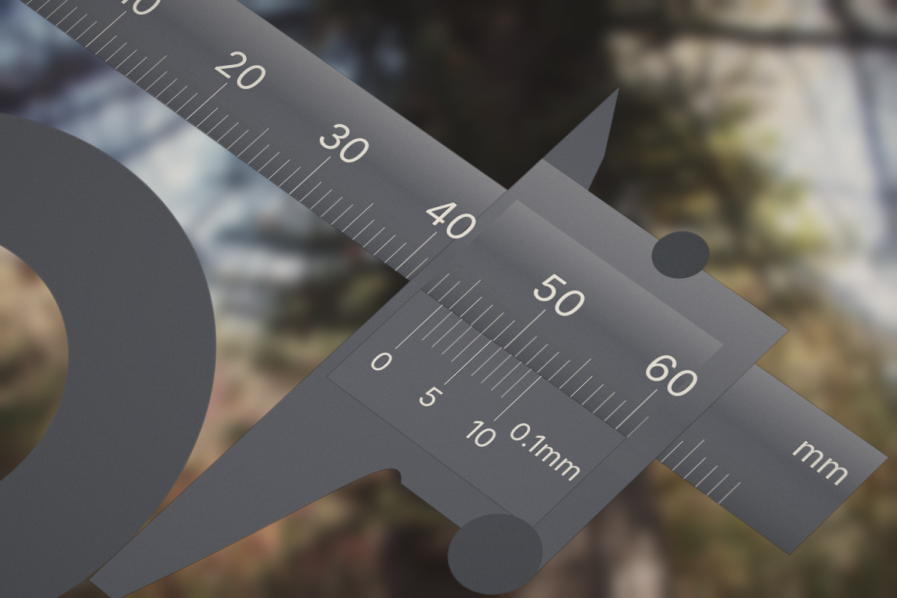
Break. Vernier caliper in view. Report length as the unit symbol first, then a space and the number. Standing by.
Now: mm 44.4
